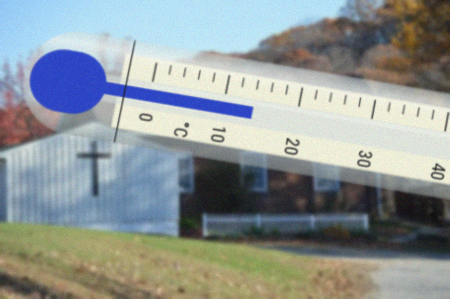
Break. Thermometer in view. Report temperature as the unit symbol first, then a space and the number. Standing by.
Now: °C 14
